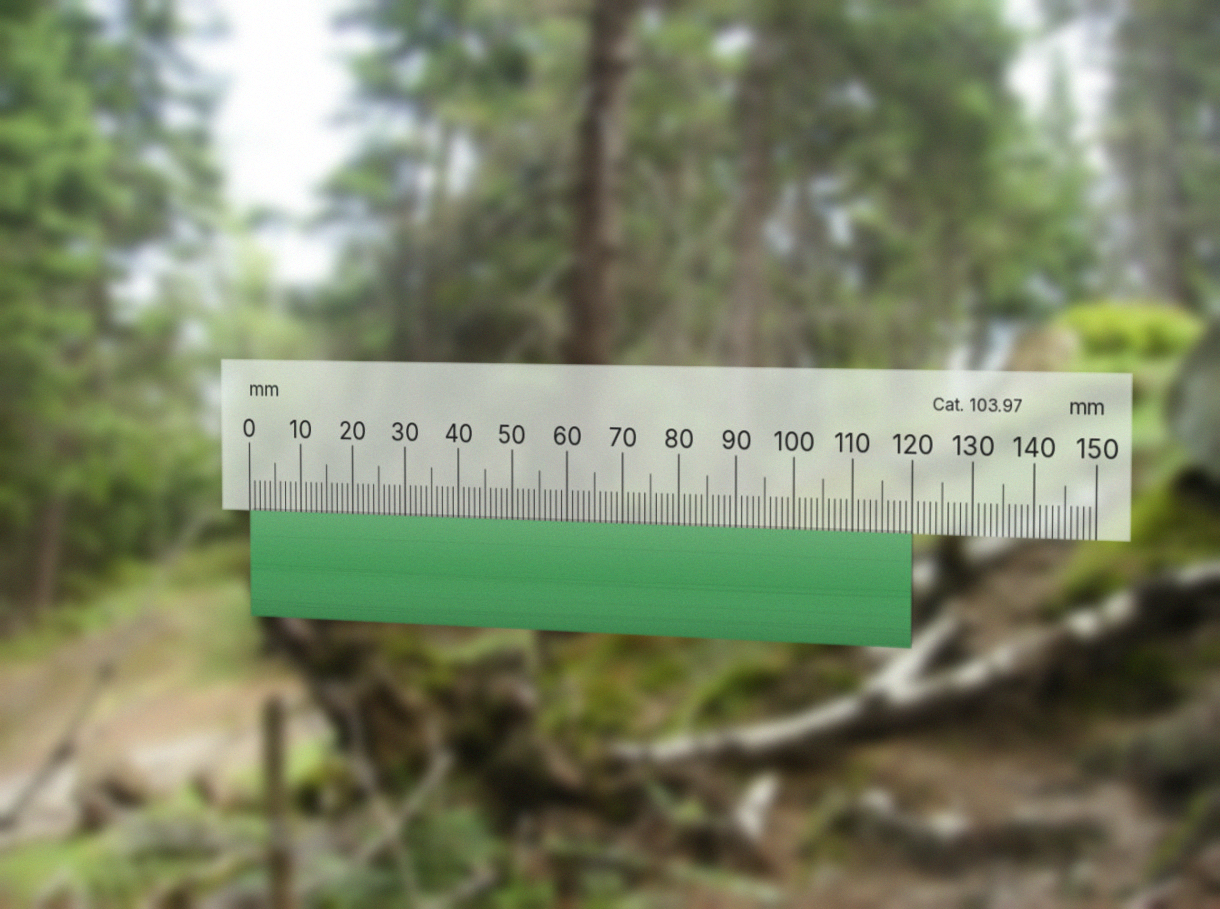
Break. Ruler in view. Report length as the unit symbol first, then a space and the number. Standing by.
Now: mm 120
